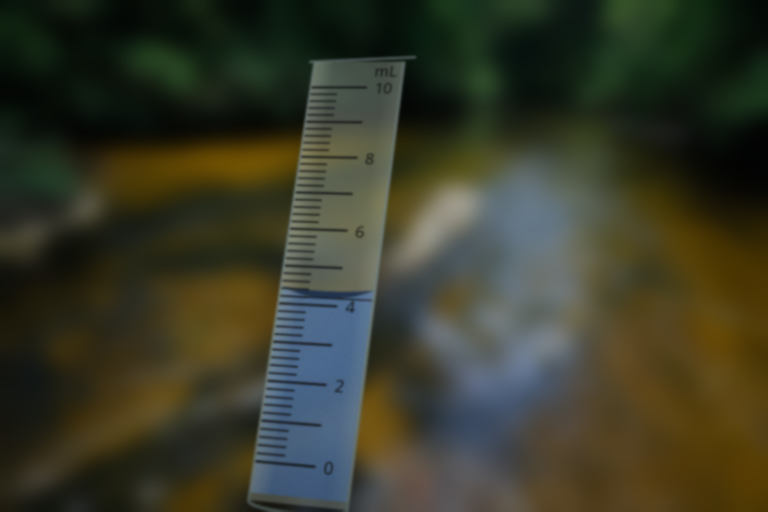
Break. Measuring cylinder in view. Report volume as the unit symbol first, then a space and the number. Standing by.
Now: mL 4.2
